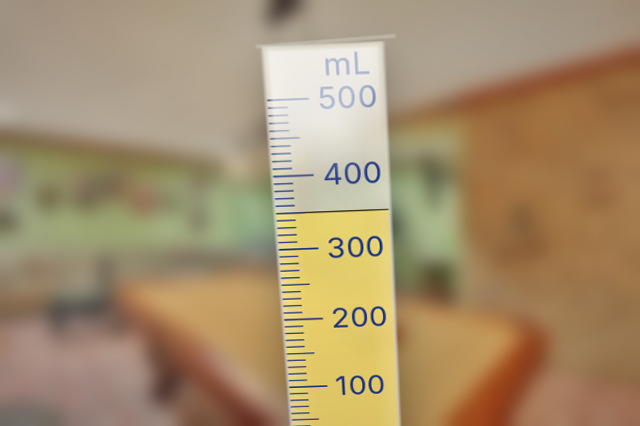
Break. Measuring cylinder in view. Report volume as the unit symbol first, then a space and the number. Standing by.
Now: mL 350
